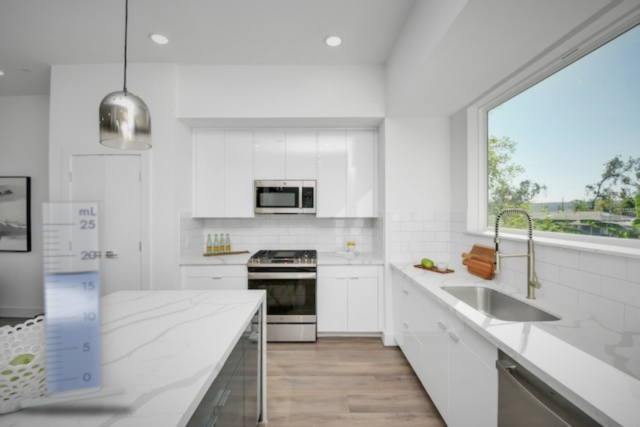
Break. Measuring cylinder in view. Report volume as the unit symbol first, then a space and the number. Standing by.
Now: mL 17
